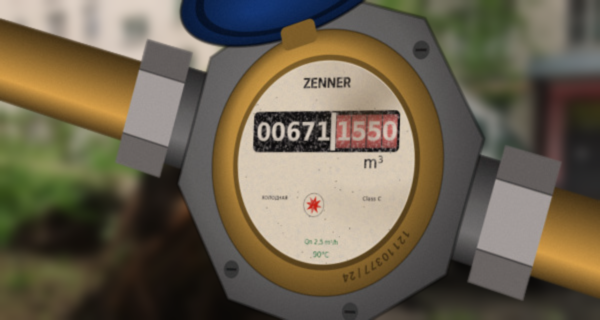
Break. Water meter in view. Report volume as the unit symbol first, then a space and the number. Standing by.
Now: m³ 671.1550
